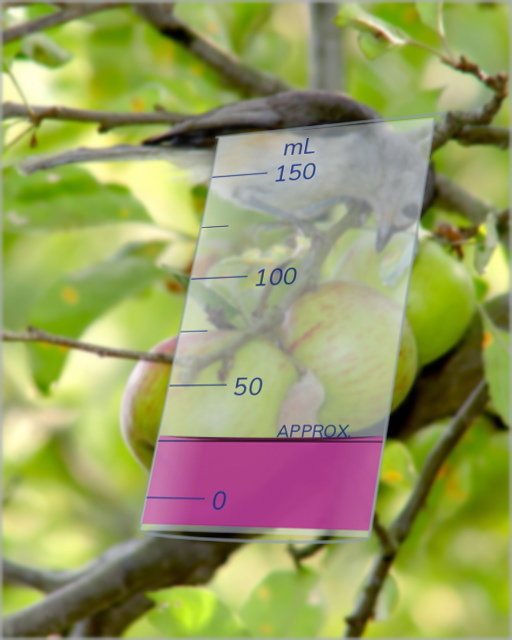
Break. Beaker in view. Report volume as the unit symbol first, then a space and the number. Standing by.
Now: mL 25
